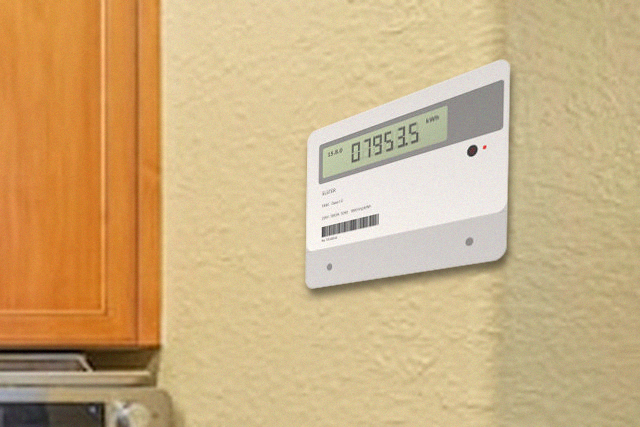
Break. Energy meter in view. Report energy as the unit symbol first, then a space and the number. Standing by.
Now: kWh 7953.5
